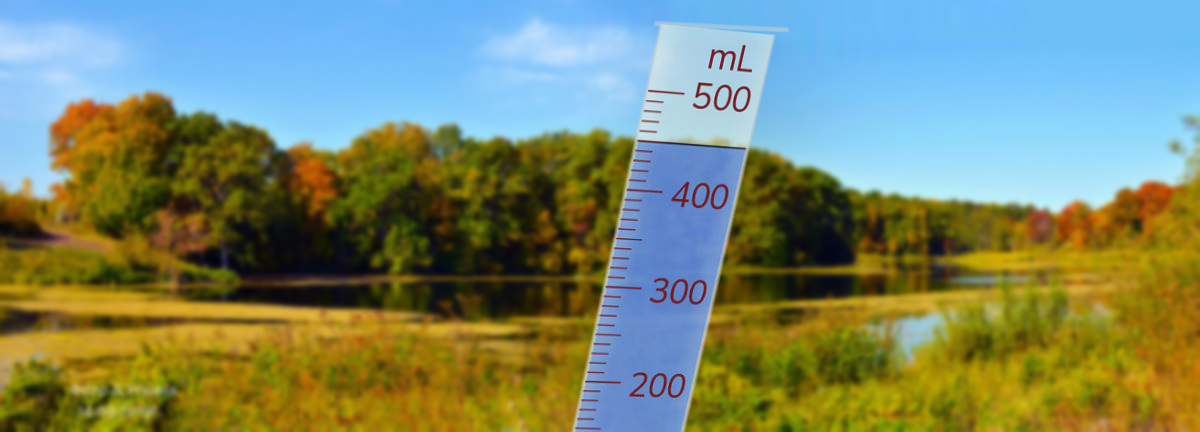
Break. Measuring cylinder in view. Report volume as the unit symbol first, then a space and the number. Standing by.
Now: mL 450
